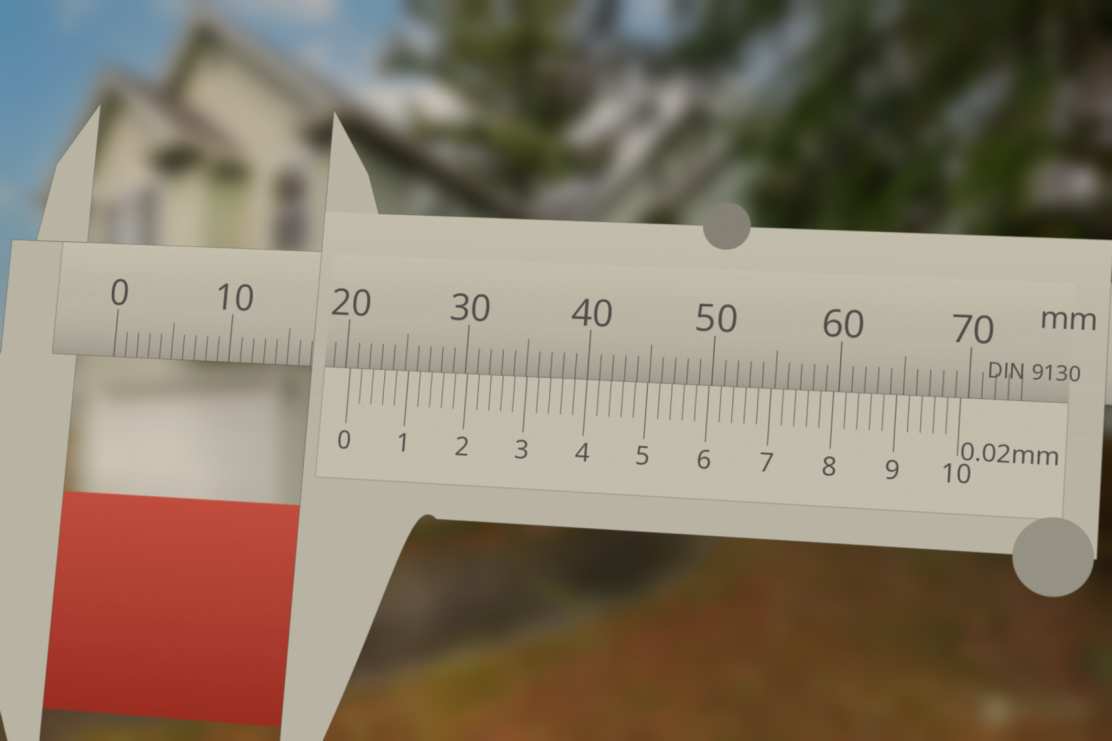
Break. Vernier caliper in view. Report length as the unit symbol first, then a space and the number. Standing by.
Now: mm 20.4
